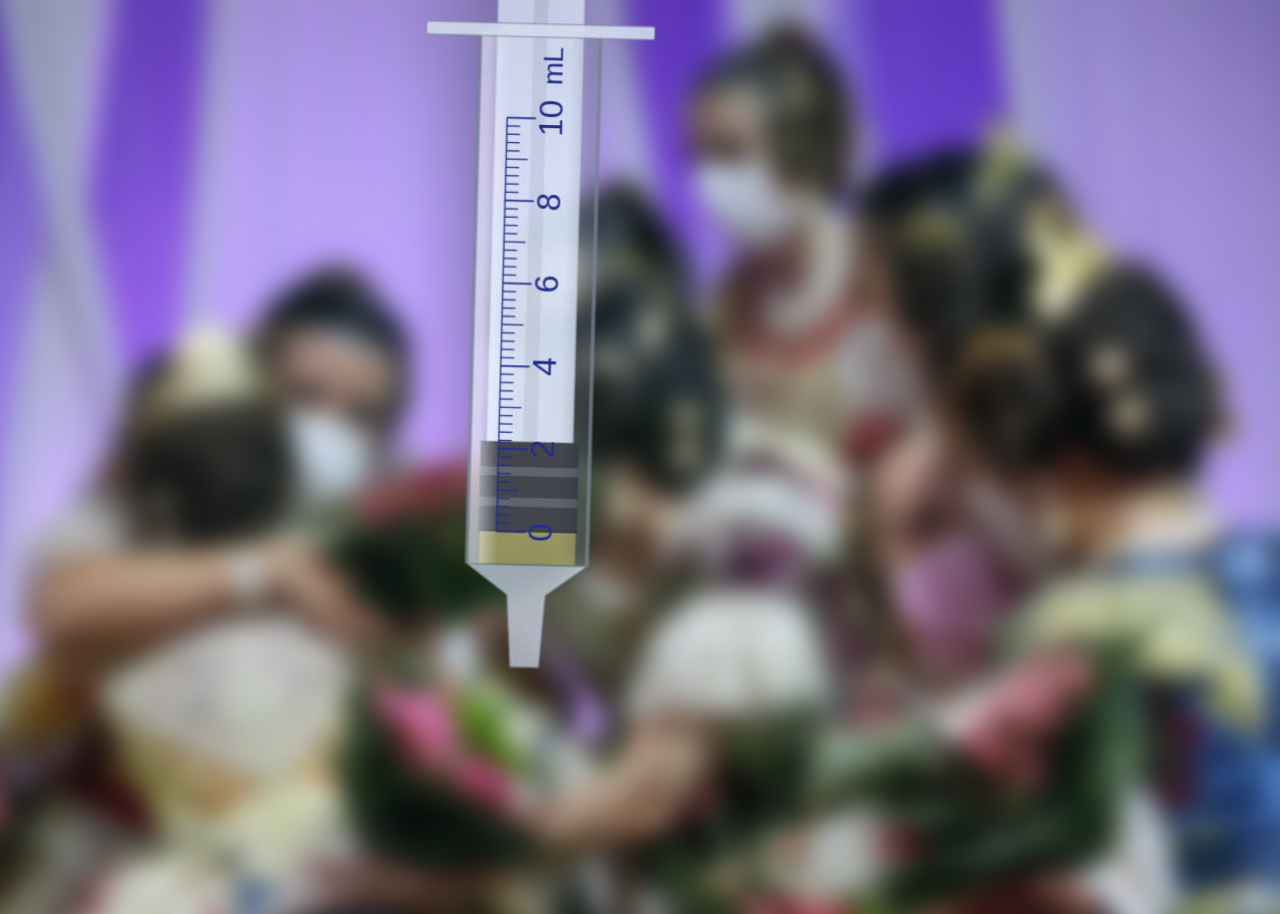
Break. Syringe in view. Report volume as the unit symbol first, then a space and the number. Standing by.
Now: mL 0
